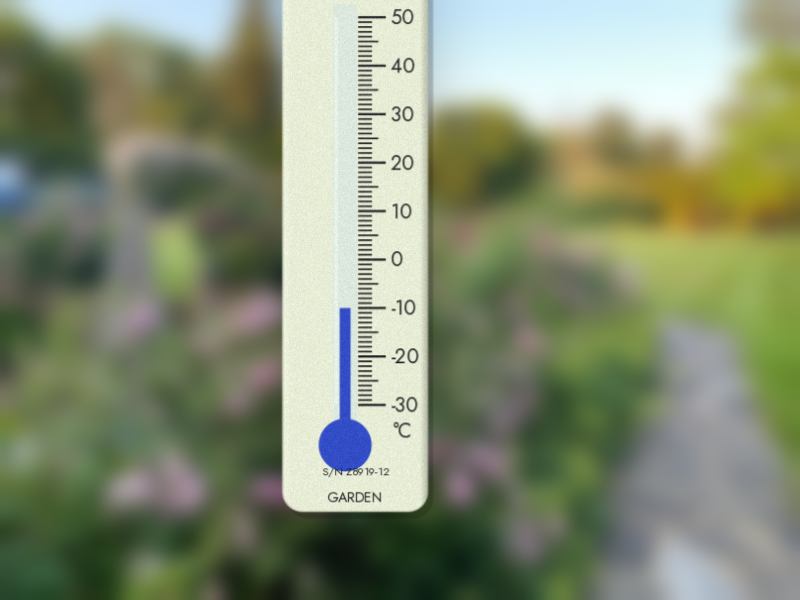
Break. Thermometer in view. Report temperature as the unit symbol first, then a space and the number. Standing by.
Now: °C -10
